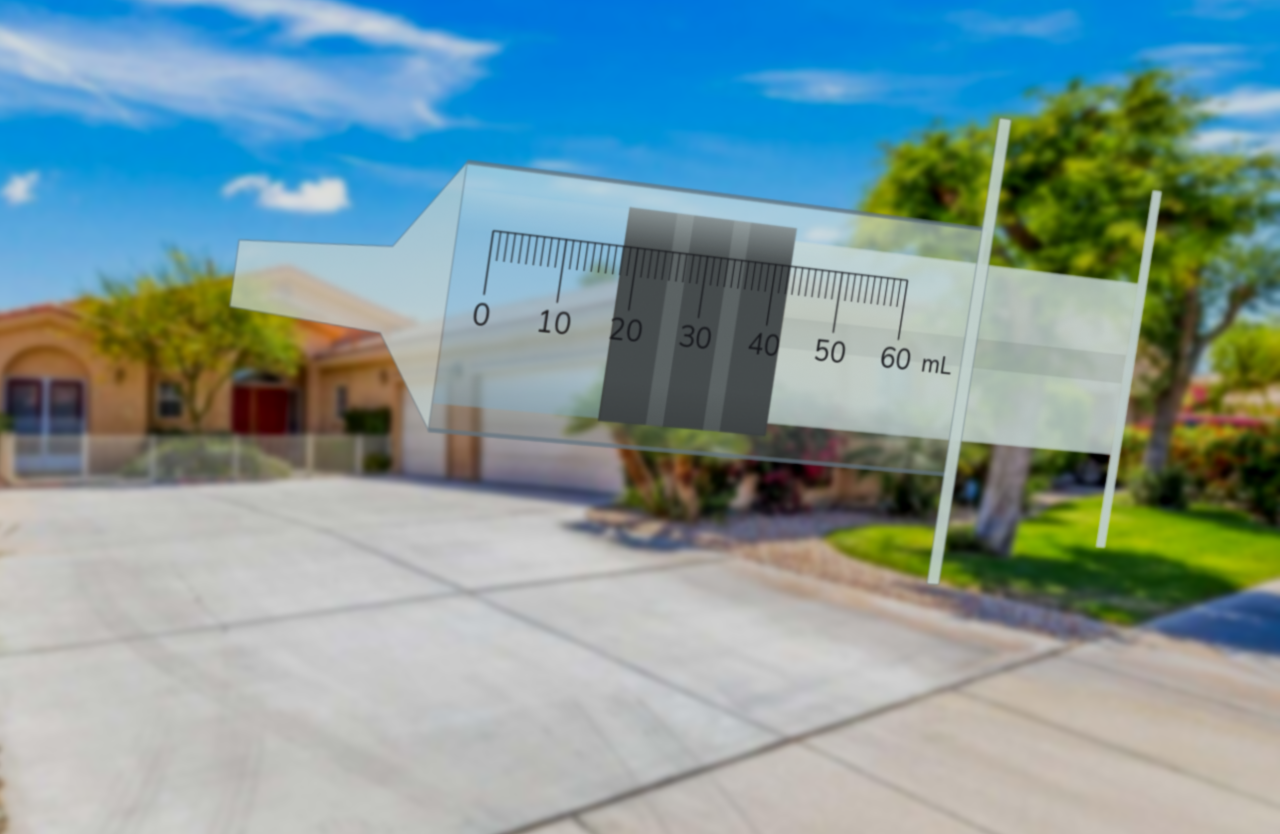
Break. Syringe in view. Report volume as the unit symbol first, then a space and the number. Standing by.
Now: mL 18
